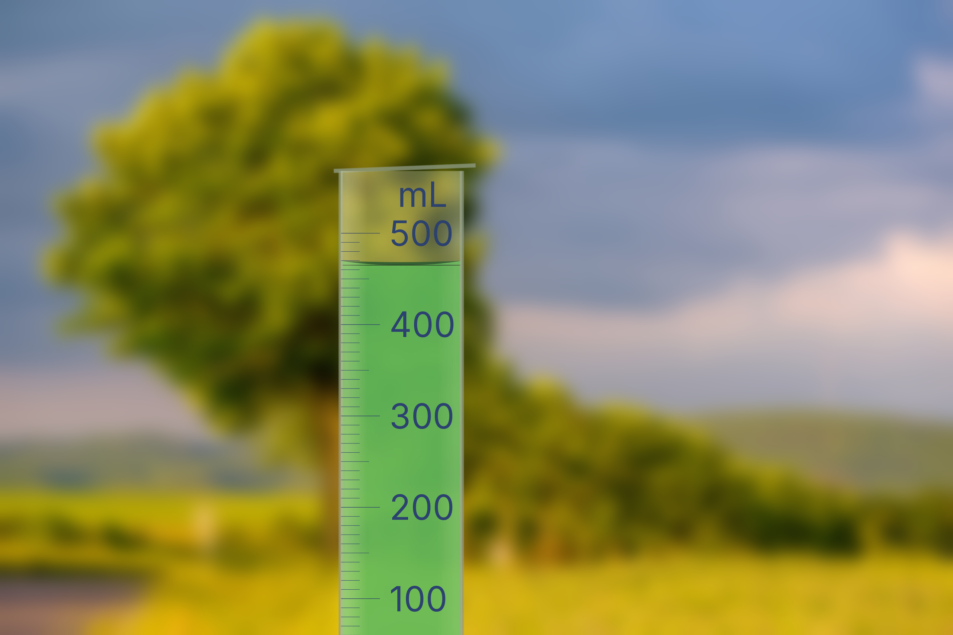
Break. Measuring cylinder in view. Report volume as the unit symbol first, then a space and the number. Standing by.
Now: mL 465
